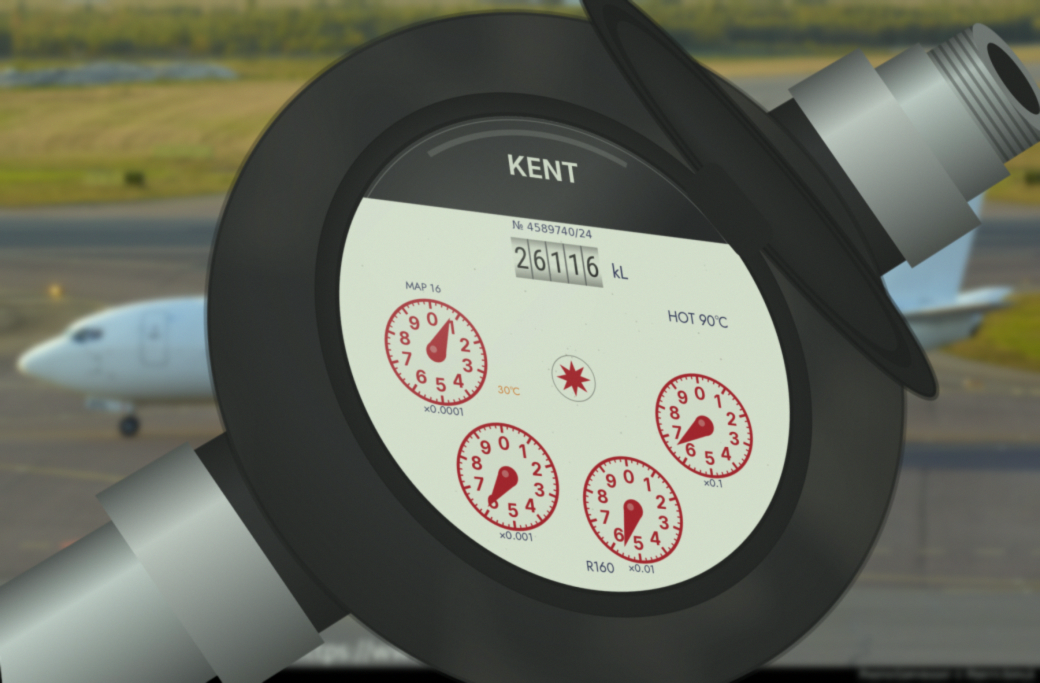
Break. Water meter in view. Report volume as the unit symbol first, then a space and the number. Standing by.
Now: kL 26116.6560
